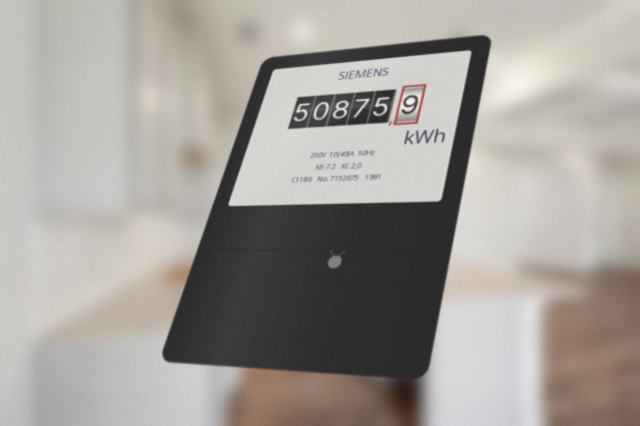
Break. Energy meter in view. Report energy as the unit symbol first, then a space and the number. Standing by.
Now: kWh 50875.9
